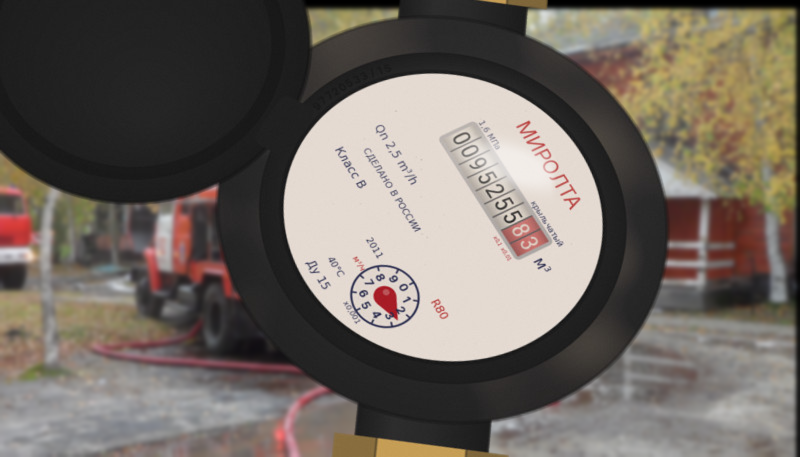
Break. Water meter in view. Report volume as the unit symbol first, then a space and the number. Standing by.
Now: m³ 95255.832
